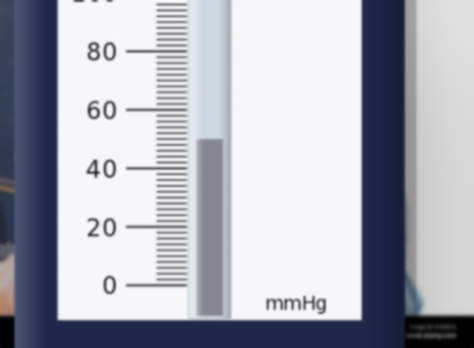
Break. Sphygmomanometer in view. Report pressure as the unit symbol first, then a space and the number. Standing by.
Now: mmHg 50
